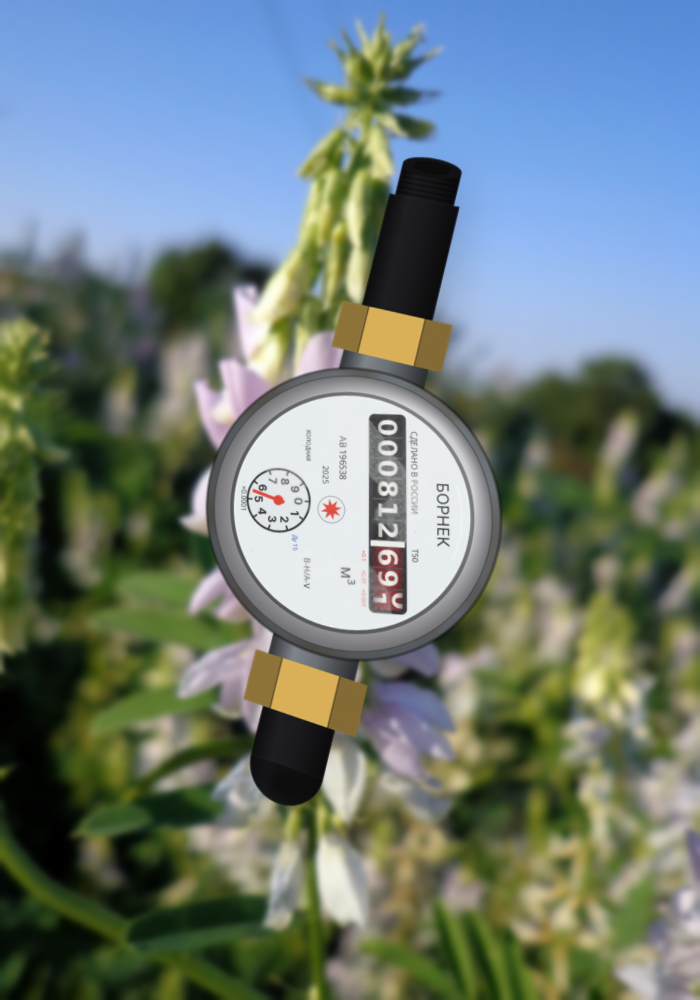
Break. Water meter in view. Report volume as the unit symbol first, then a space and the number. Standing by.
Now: m³ 812.6905
